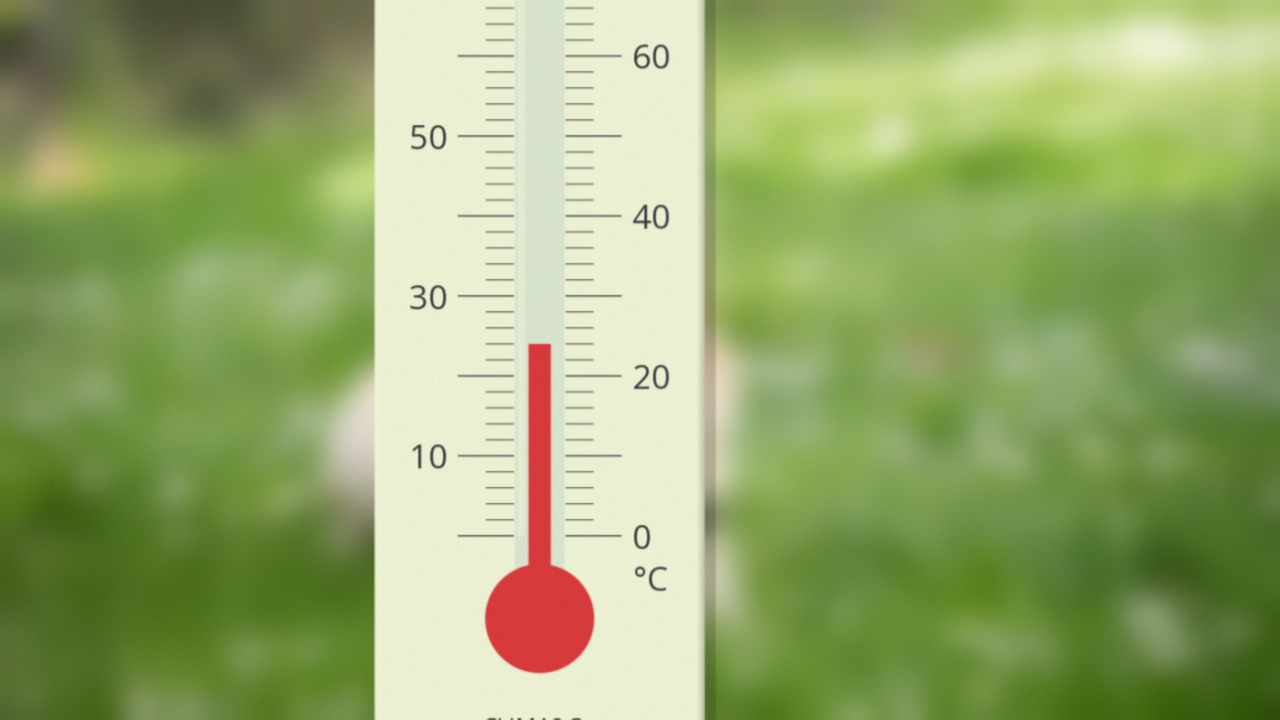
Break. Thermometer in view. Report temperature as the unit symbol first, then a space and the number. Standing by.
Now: °C 24
